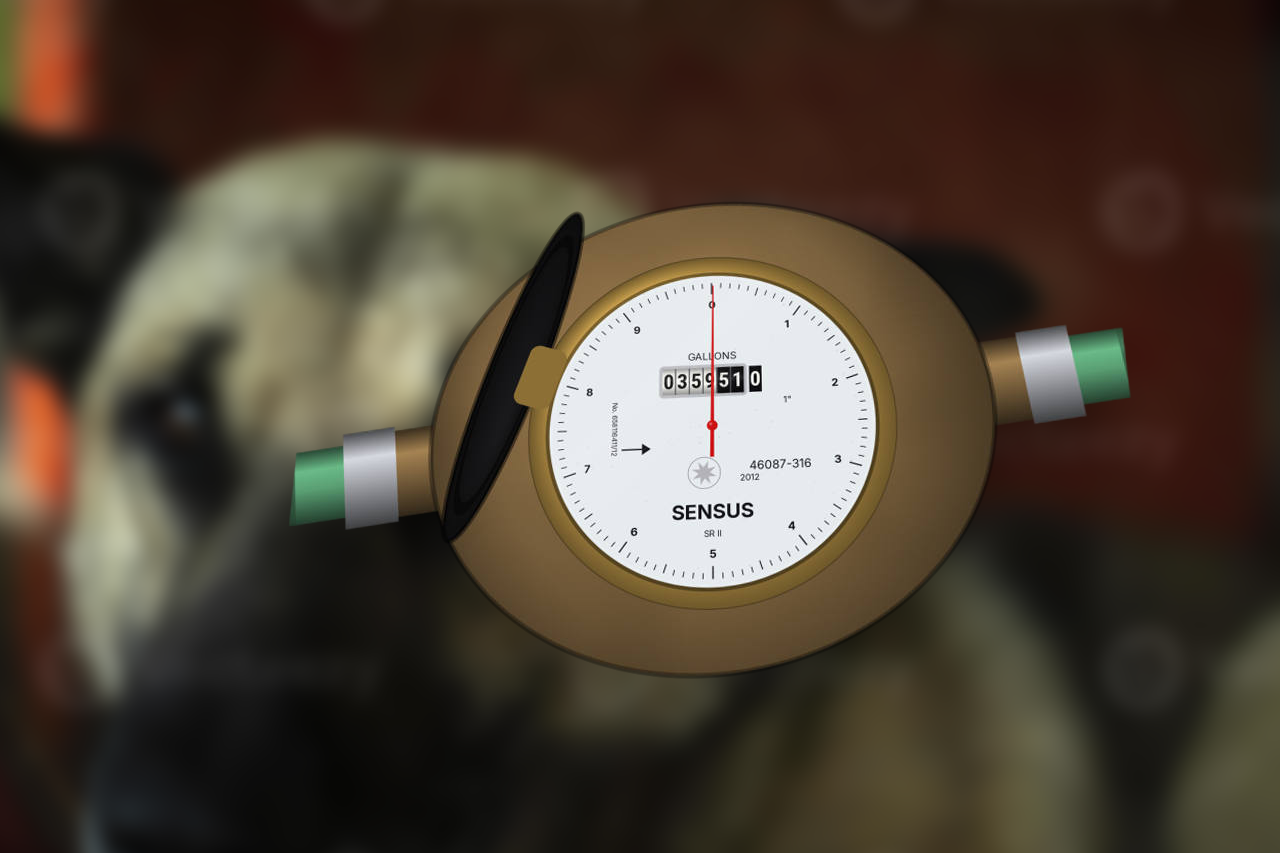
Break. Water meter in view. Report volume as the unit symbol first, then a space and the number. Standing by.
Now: gal 359510.0
